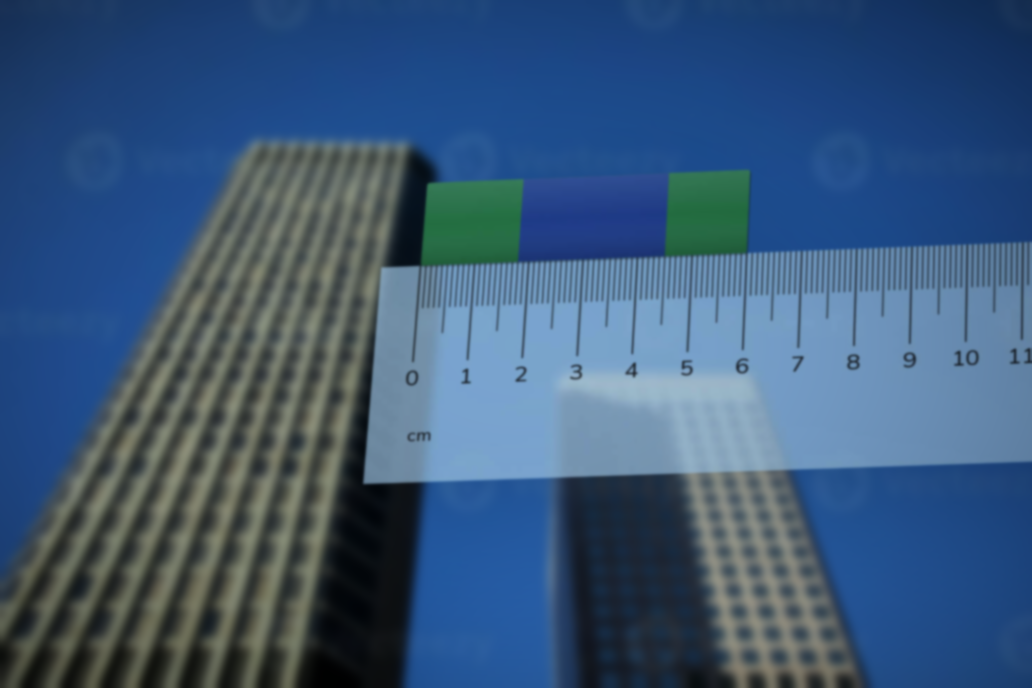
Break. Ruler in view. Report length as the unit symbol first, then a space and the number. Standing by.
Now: cm 6
